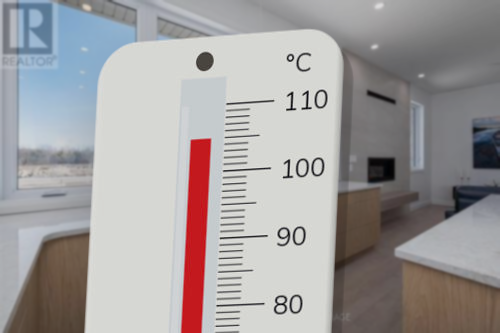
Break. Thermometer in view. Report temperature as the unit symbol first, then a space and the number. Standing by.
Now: °C 105
